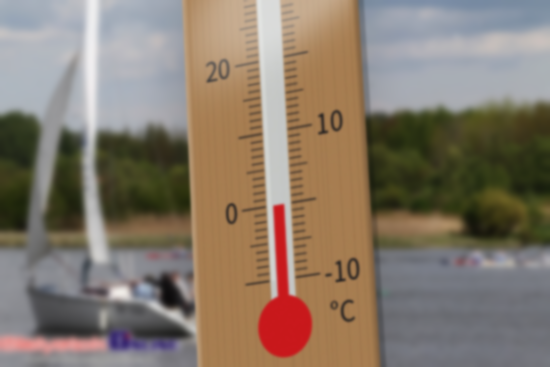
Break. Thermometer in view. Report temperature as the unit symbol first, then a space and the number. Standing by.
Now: °C 0
